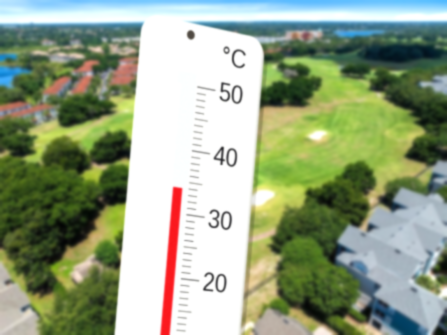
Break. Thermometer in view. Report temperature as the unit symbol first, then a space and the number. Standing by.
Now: °C 34
